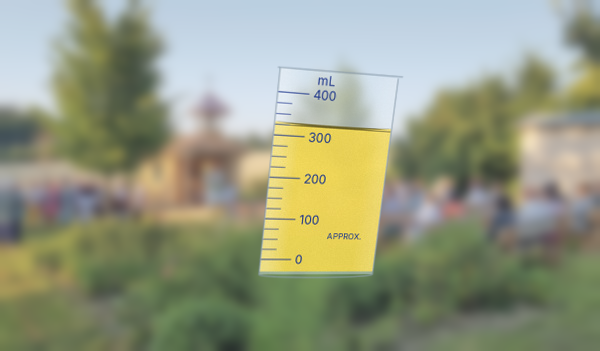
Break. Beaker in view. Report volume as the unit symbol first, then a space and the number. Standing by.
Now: mL 325
